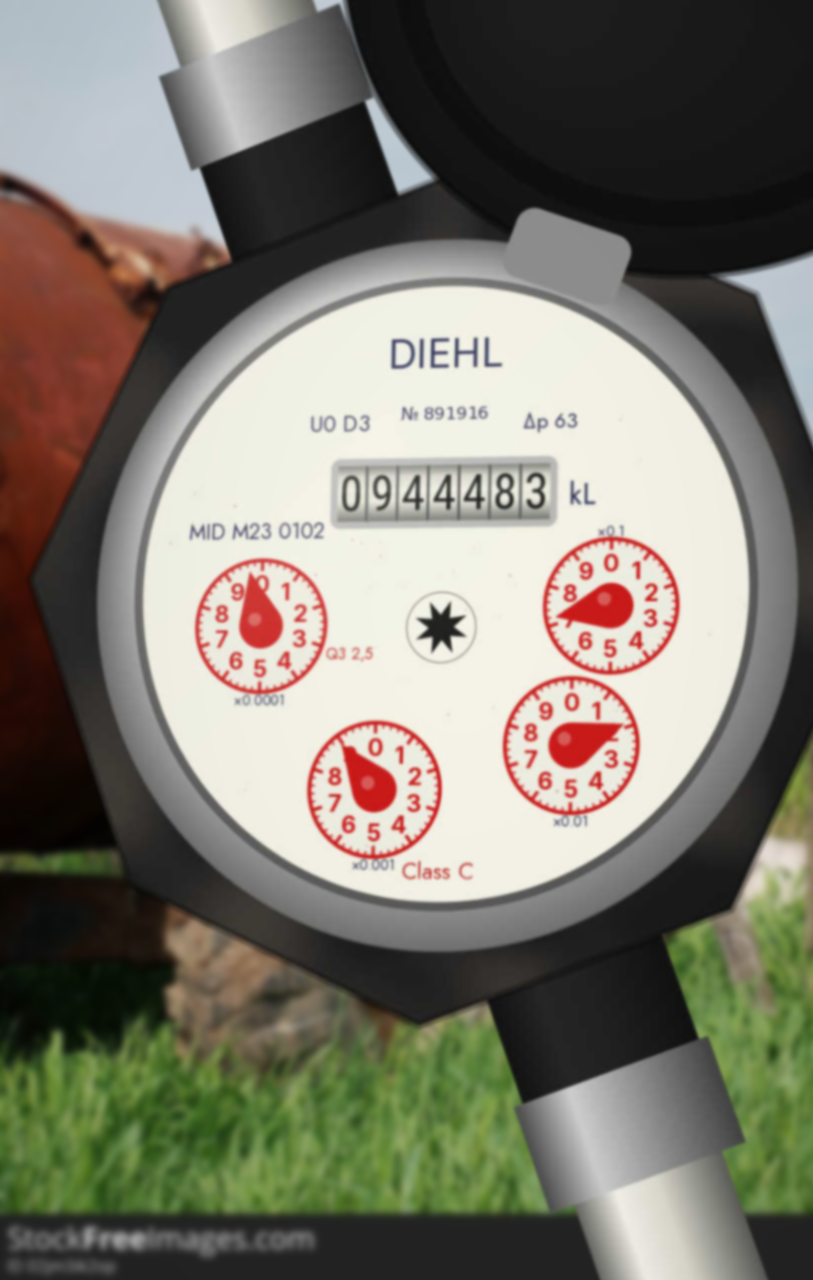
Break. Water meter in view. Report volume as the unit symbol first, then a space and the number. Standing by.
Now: kL 944483.7189
